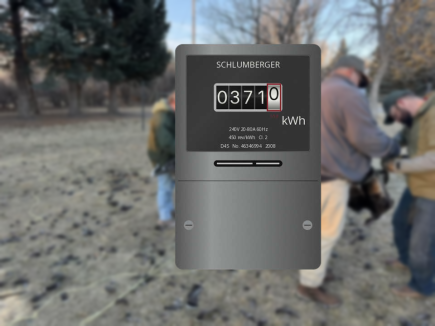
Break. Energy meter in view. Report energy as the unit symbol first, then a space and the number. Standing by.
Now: kWh 371.0
